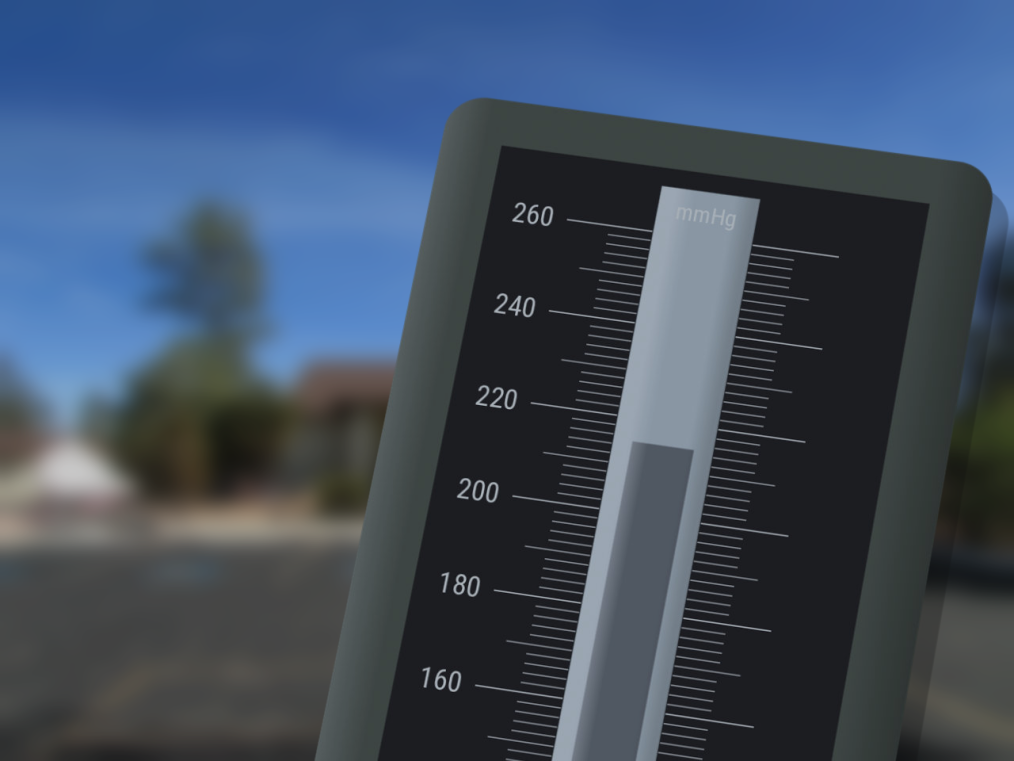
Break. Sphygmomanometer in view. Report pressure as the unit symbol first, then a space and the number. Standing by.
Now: mmHg 215
